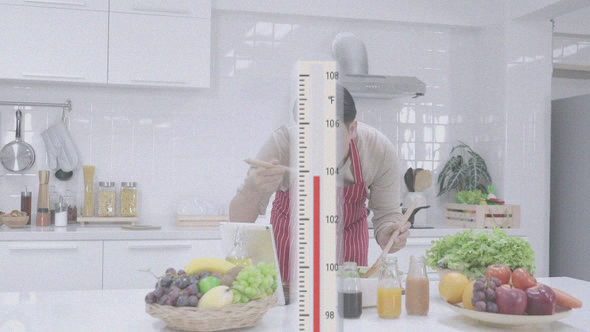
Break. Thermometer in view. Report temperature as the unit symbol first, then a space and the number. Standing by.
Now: °F 103.8
